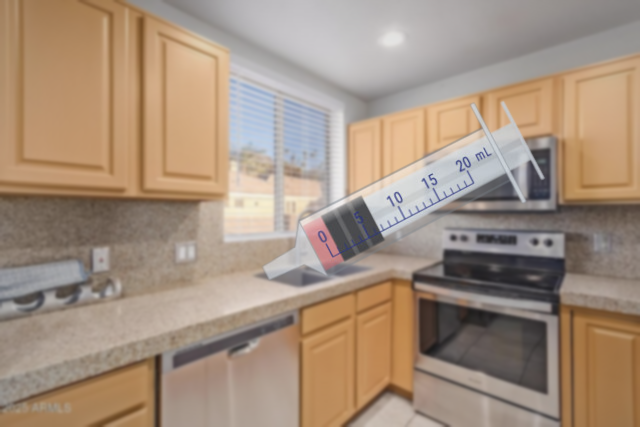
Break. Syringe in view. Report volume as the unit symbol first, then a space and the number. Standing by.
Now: mL 1
